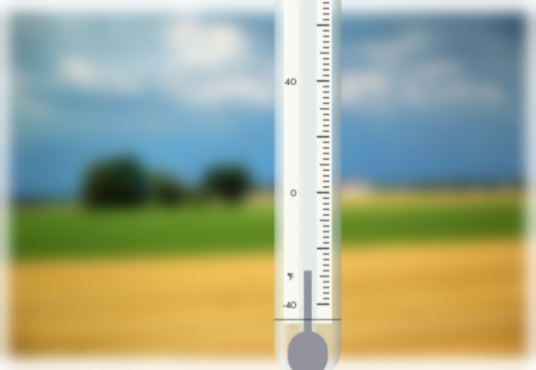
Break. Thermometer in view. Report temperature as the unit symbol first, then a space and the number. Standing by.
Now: °F -28
